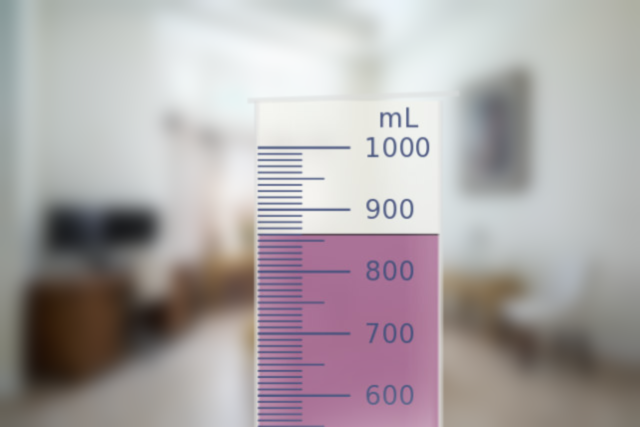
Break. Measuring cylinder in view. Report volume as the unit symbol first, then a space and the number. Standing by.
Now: mL 860
